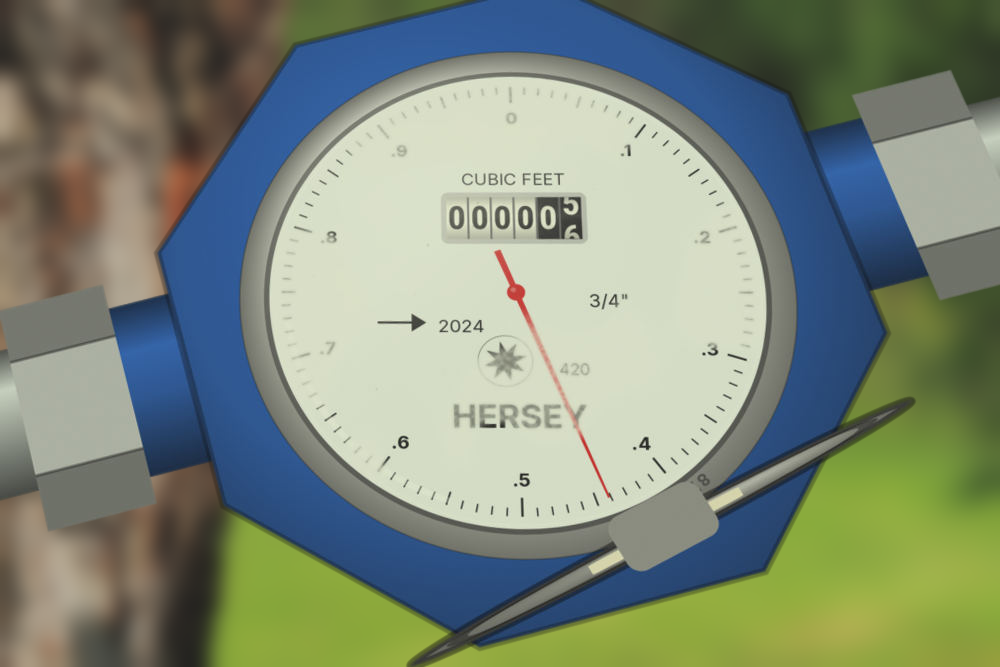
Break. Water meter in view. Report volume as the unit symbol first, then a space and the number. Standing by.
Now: ft³ 5.44
